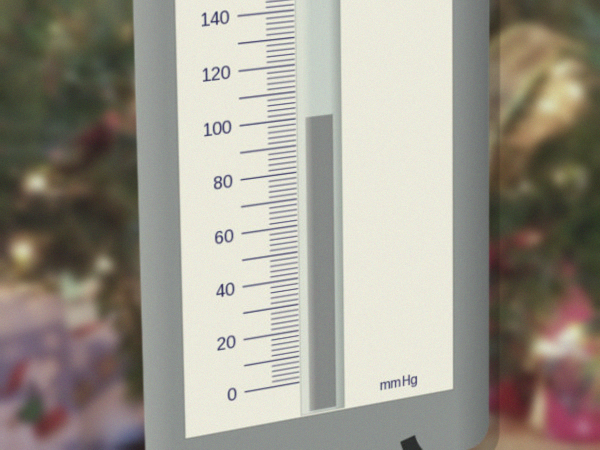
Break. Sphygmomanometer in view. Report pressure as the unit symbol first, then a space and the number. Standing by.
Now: mmHg 100
